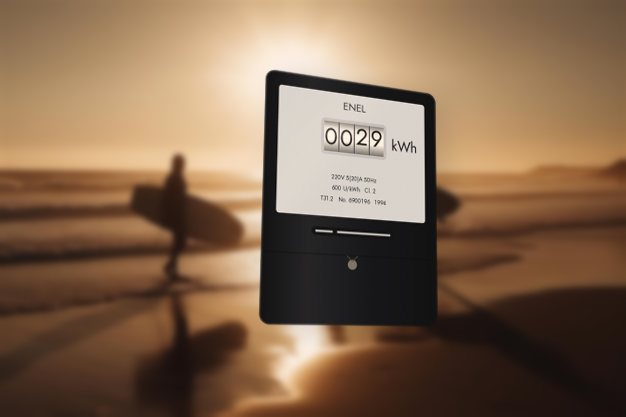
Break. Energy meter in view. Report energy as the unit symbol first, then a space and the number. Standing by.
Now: kWh 29
